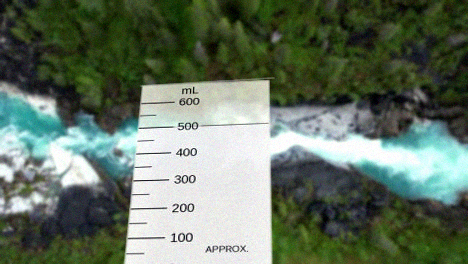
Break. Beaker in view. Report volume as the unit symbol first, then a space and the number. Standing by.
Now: mL 500
